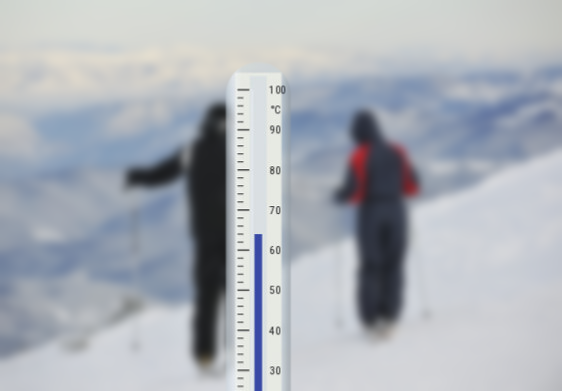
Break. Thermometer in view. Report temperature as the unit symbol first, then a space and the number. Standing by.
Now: °C 64
